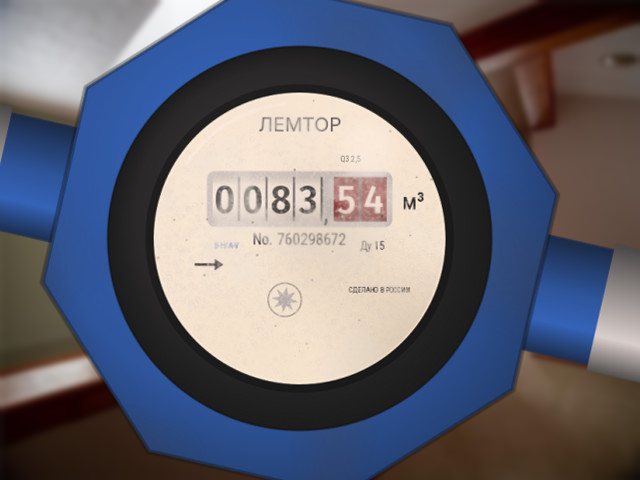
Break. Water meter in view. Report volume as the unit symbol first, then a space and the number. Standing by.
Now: m³ 83.54
